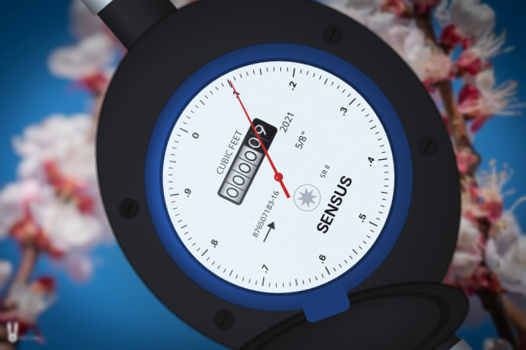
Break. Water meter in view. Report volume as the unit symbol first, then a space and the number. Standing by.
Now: ft³ 9.10
